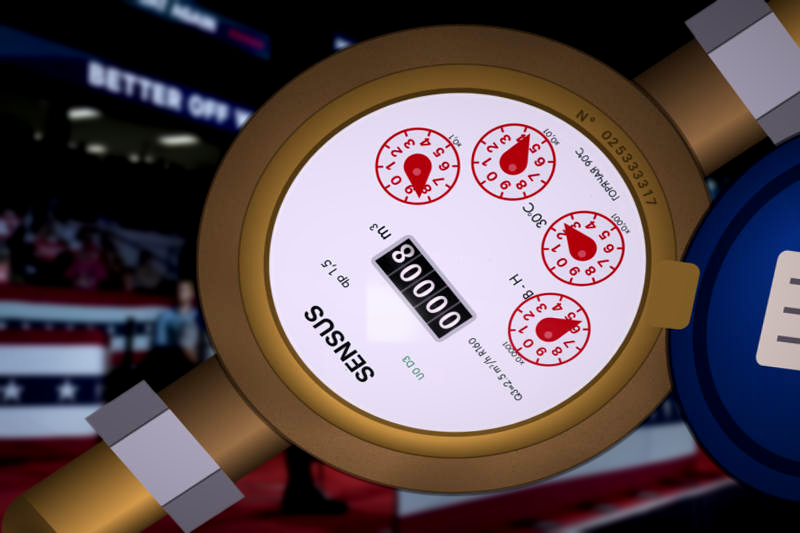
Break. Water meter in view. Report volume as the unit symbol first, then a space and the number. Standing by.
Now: m³ 7.8425
